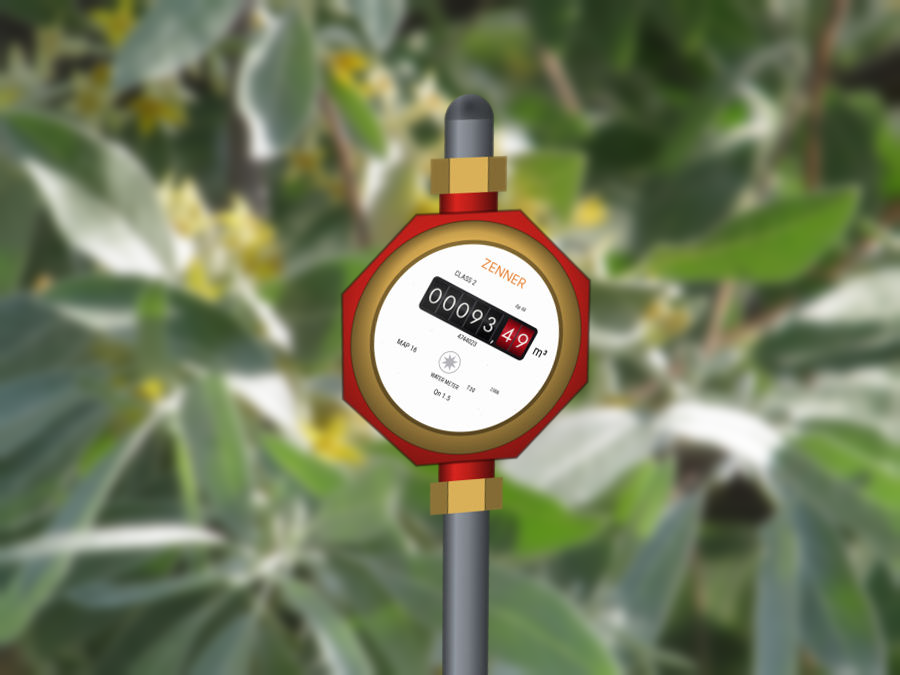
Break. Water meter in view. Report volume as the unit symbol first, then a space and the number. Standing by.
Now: m³ 93.49
